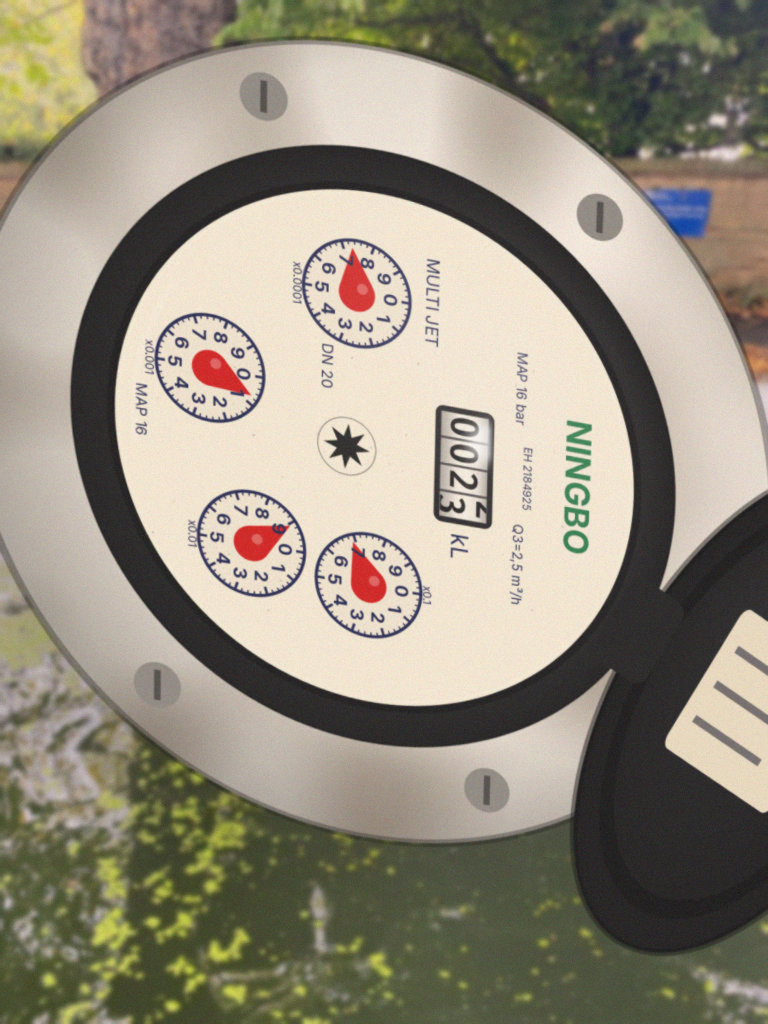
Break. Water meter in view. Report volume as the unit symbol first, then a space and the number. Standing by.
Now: kL 22.6907
